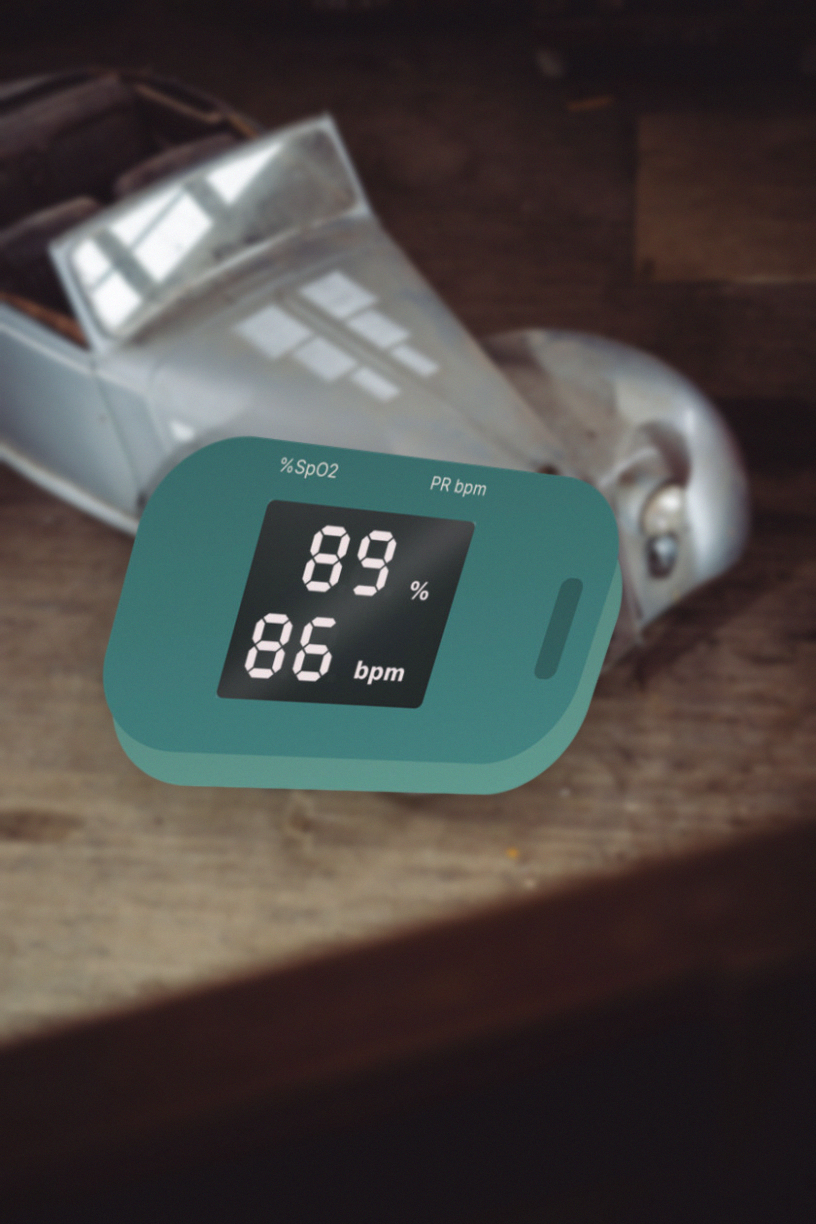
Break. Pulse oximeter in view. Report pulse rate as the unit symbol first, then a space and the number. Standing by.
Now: bpm 86
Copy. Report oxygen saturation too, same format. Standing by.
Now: % 89
